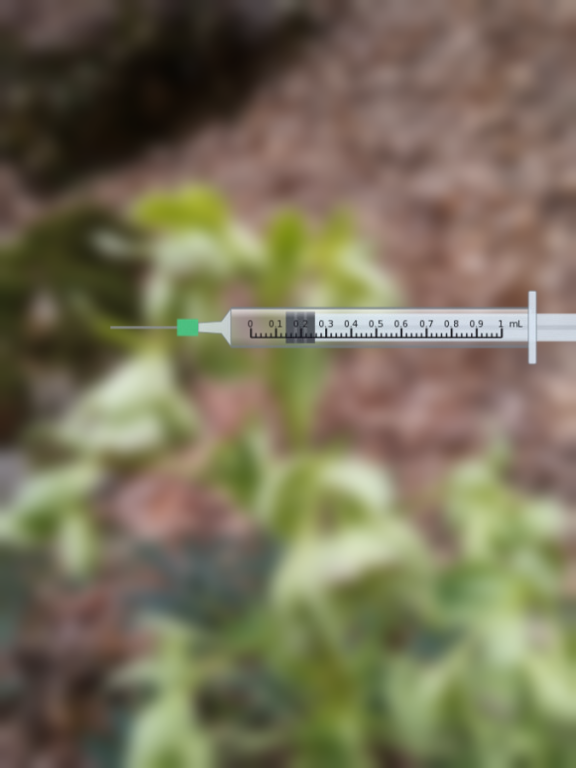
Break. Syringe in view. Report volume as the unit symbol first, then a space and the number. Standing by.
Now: mL 0.14
